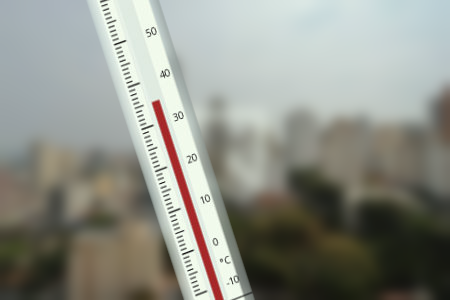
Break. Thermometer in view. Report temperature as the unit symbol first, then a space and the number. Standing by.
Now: °C 35
